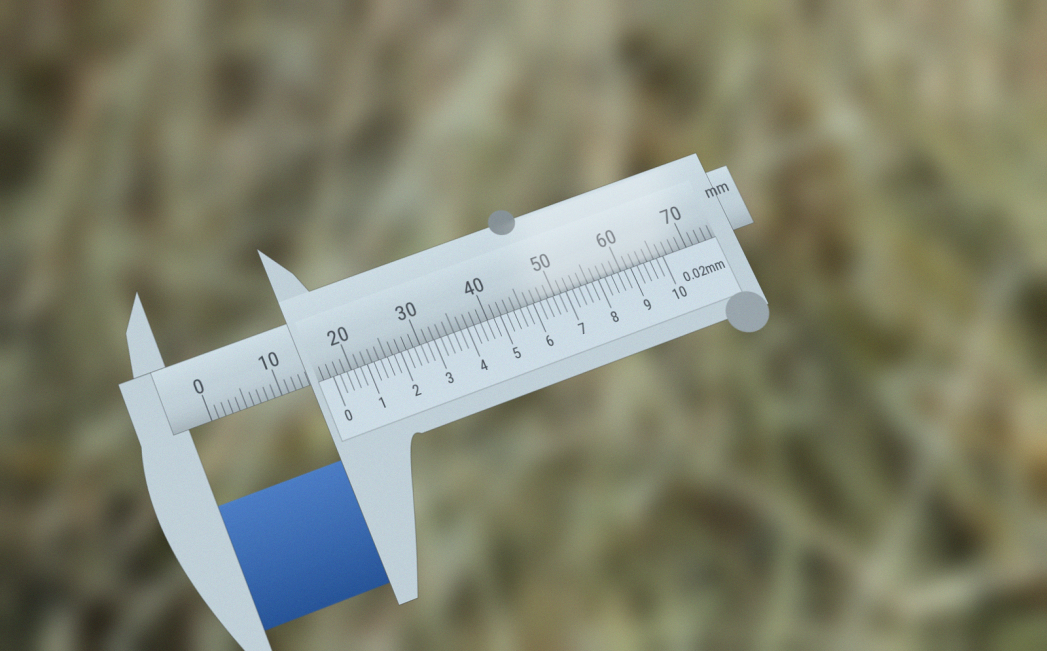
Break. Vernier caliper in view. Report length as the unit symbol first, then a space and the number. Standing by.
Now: mm 17.4
